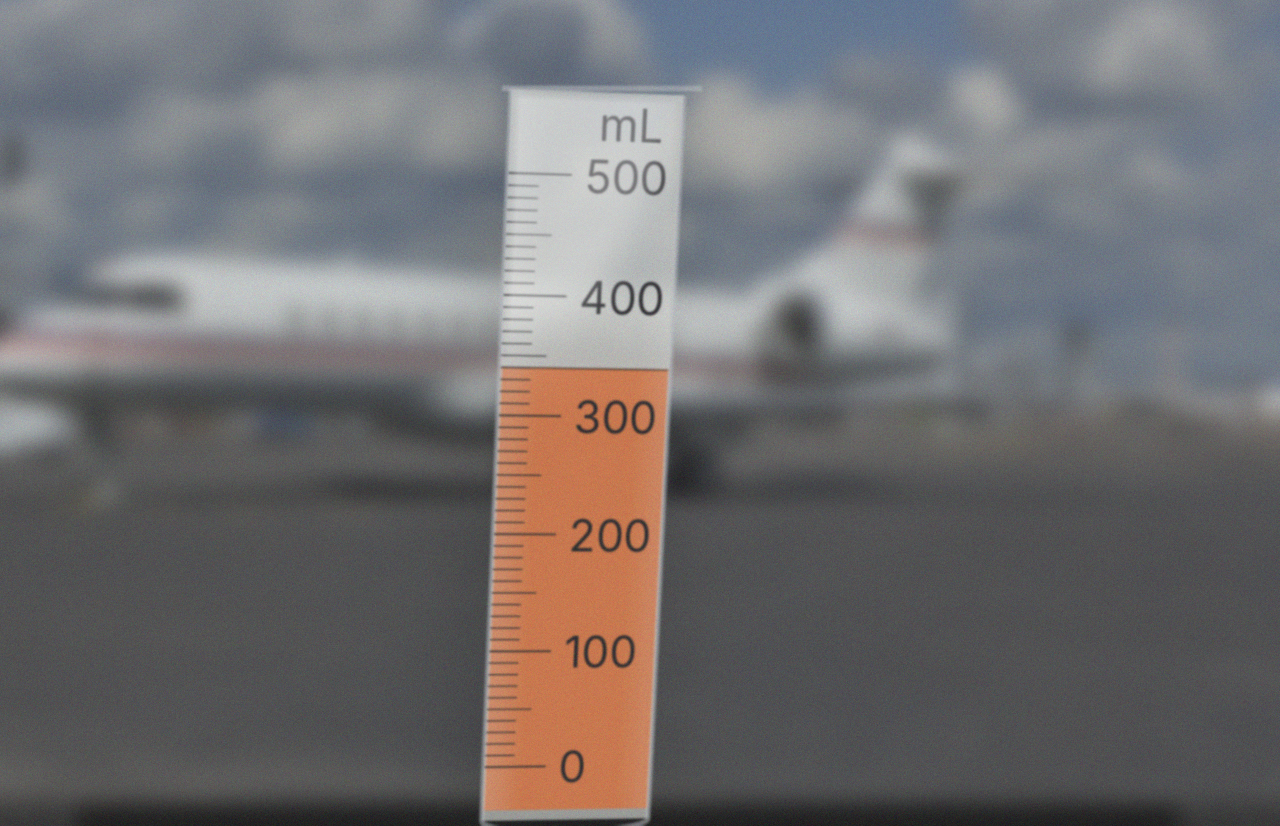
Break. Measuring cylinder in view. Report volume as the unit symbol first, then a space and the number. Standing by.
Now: mL 340
